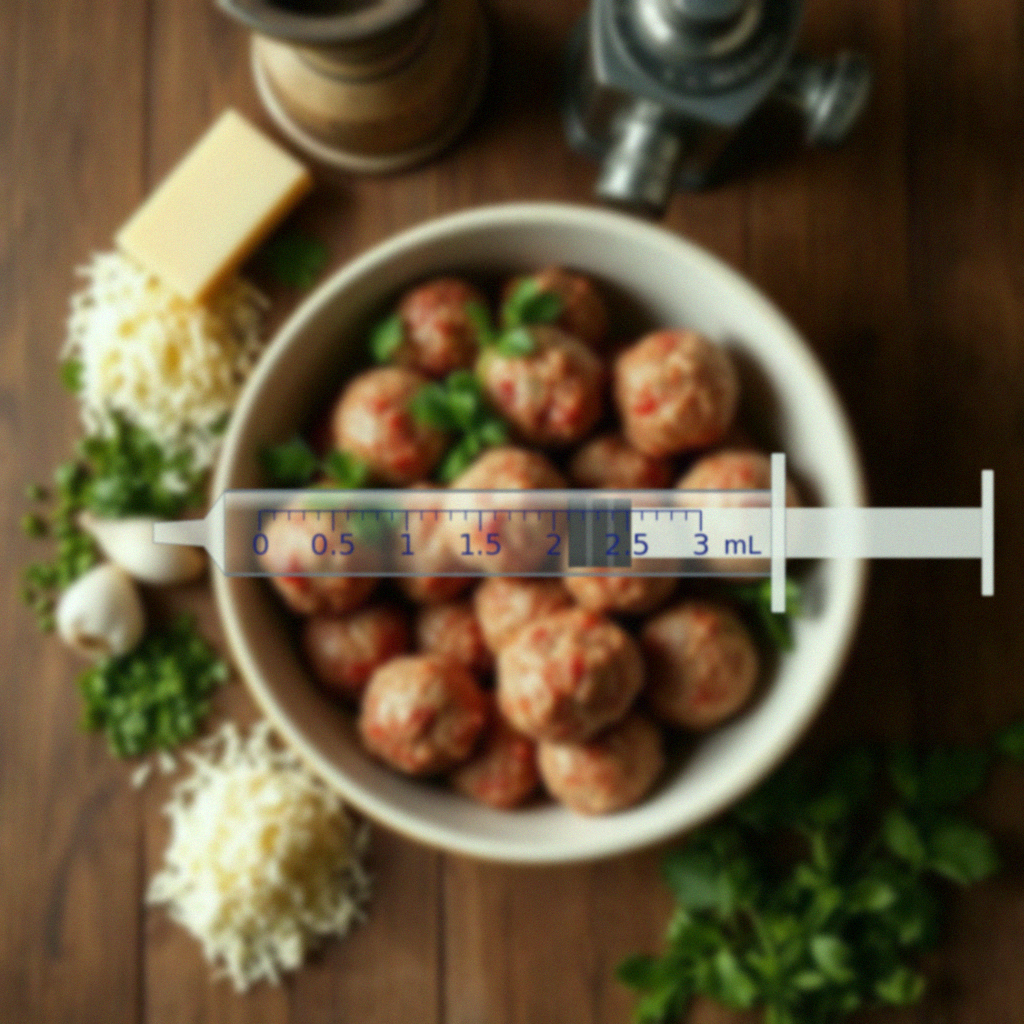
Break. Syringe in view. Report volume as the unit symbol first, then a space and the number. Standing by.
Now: mL 2.1
